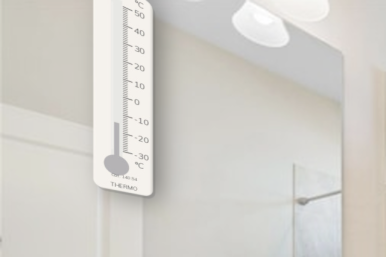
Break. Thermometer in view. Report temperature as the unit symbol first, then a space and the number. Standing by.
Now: °C -15
